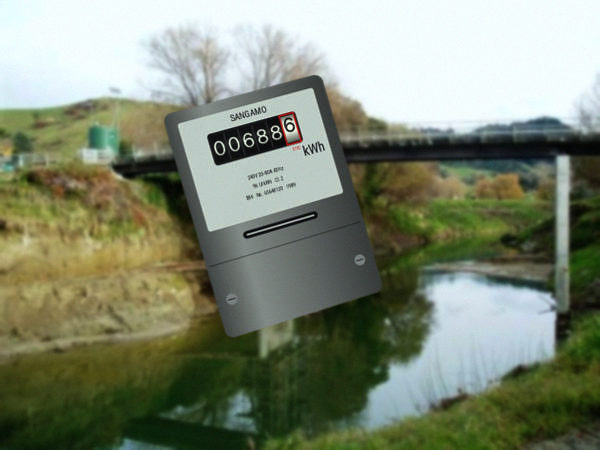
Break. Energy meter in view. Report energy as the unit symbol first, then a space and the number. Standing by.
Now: kWh 688.6
